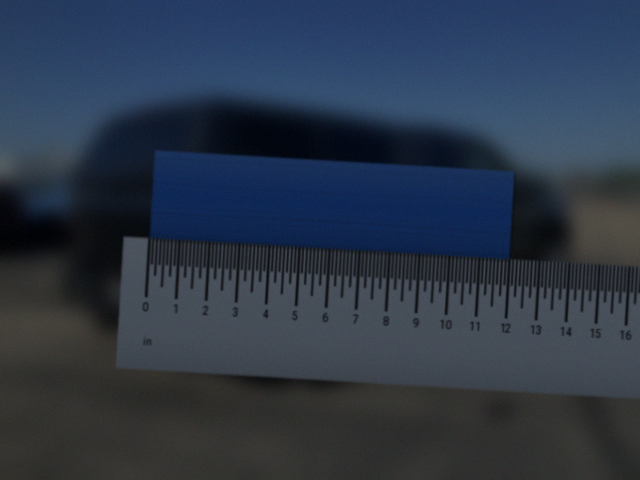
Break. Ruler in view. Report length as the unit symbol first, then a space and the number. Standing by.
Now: in 12
